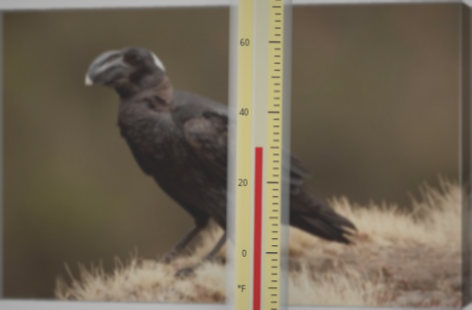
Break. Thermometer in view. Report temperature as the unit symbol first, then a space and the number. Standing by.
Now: °F 30
